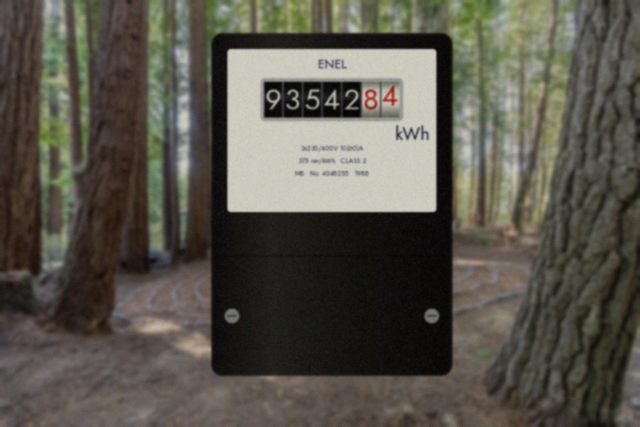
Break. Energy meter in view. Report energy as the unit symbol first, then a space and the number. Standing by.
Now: kWh 93542.84
